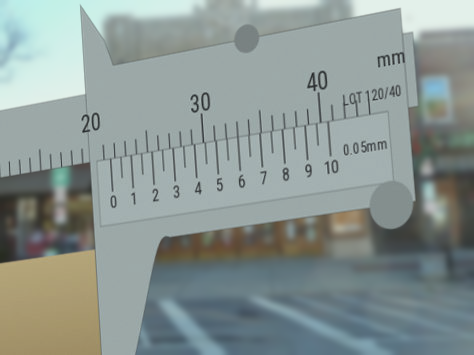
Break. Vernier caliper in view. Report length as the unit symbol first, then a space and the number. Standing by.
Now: mm 21.6
